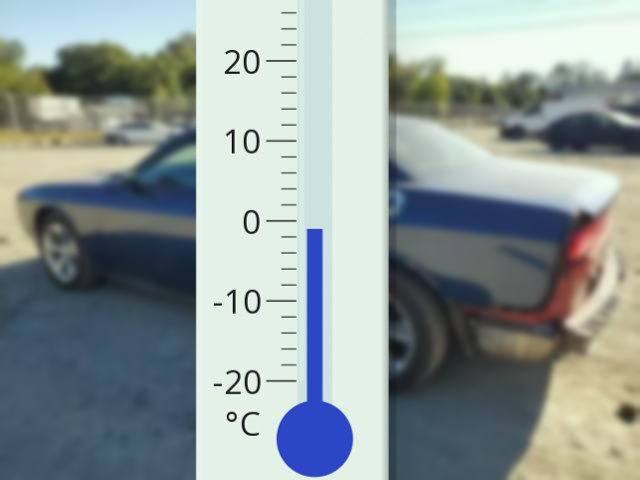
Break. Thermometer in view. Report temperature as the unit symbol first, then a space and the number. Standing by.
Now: °C -1
